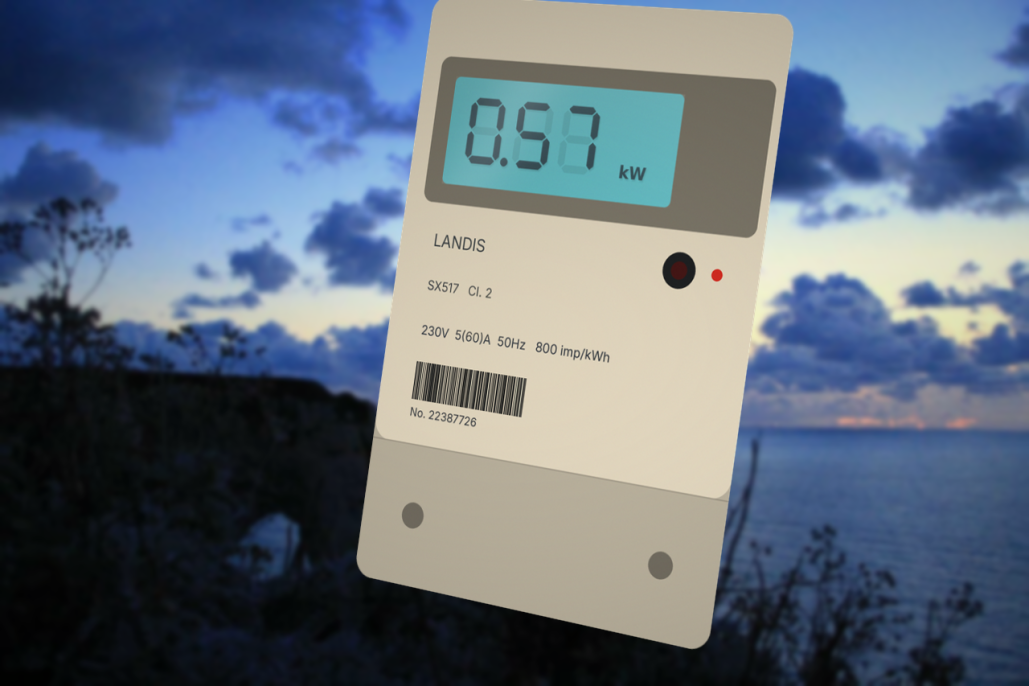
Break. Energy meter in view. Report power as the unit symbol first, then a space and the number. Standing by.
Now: kW 0.57
